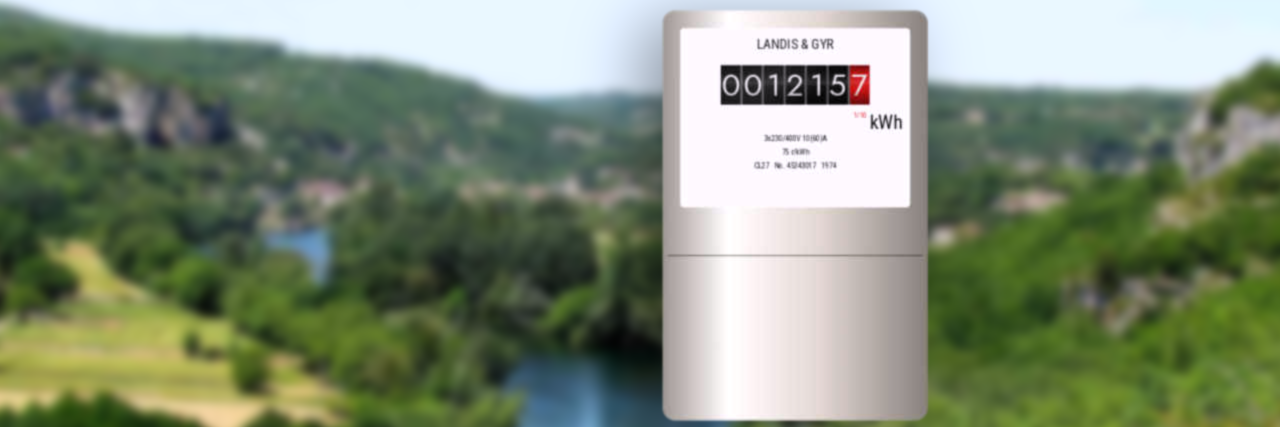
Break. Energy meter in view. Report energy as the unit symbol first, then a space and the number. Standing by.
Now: kWh 1215.7
